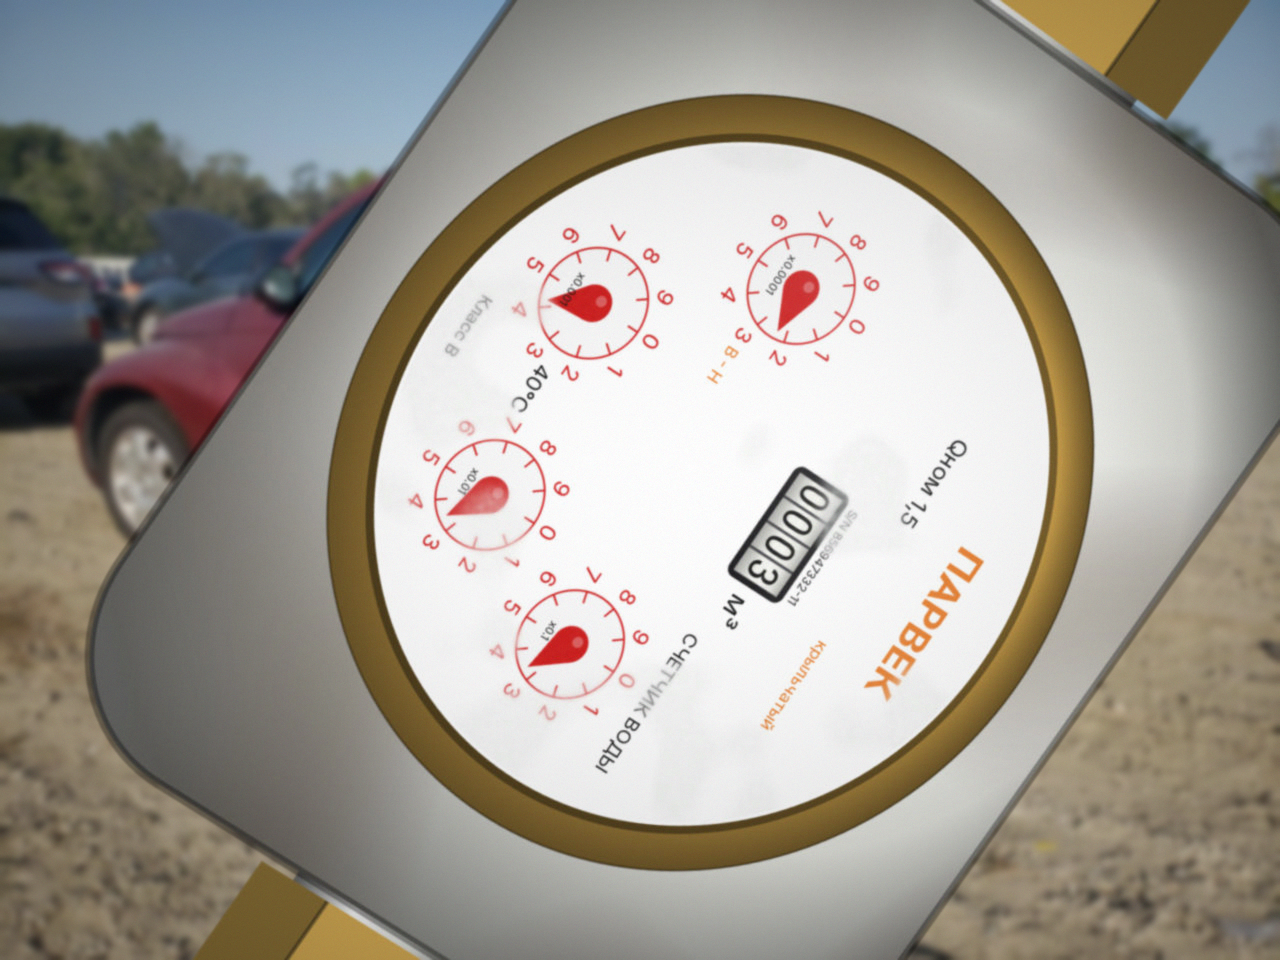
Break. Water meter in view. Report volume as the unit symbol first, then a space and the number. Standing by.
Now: m³ 3.3342
